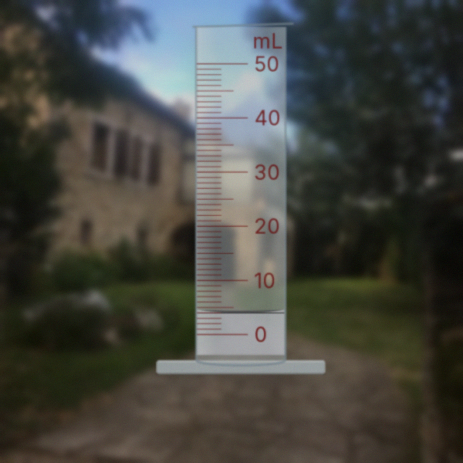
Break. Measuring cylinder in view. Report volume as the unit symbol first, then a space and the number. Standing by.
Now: mL 4
